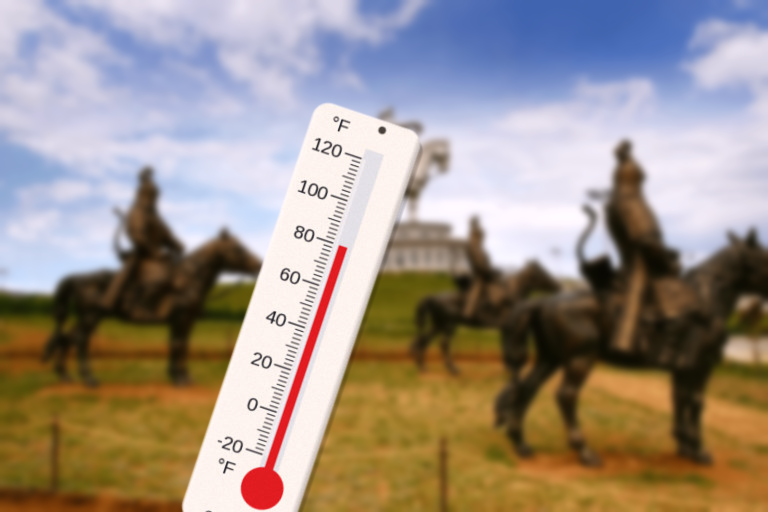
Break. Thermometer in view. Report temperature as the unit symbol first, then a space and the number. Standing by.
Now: °F 80
